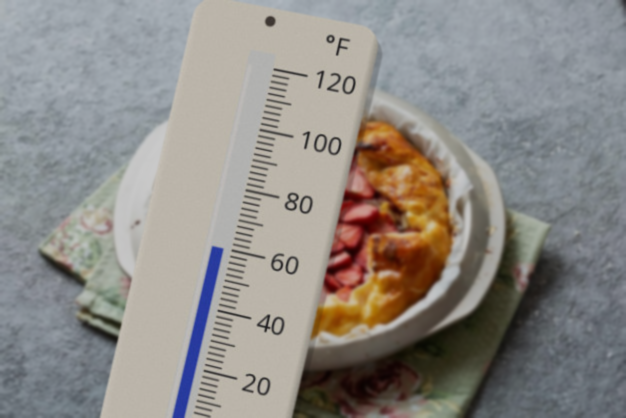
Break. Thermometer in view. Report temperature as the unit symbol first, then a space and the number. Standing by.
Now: °F 60
